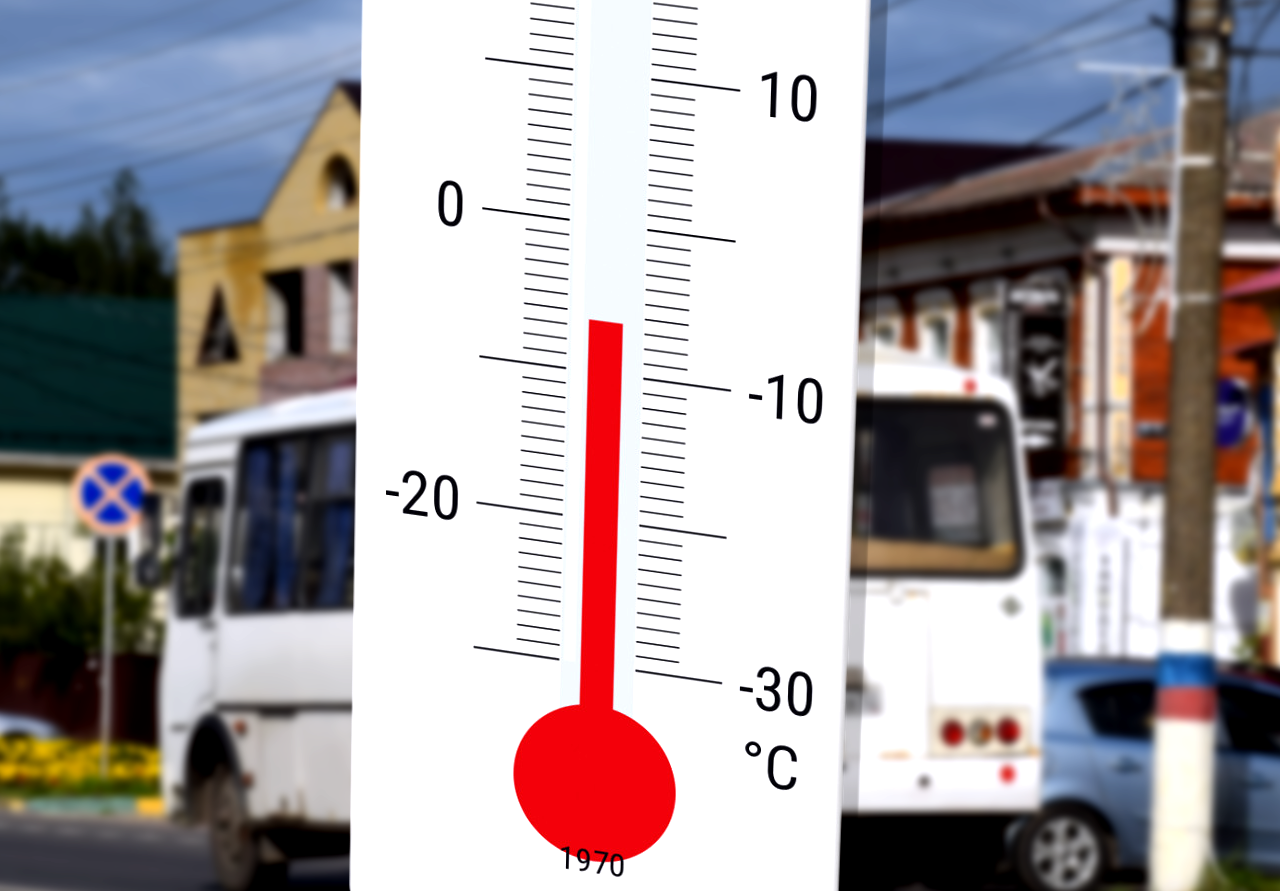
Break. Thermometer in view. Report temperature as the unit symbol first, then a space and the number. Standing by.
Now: °C -6.5
